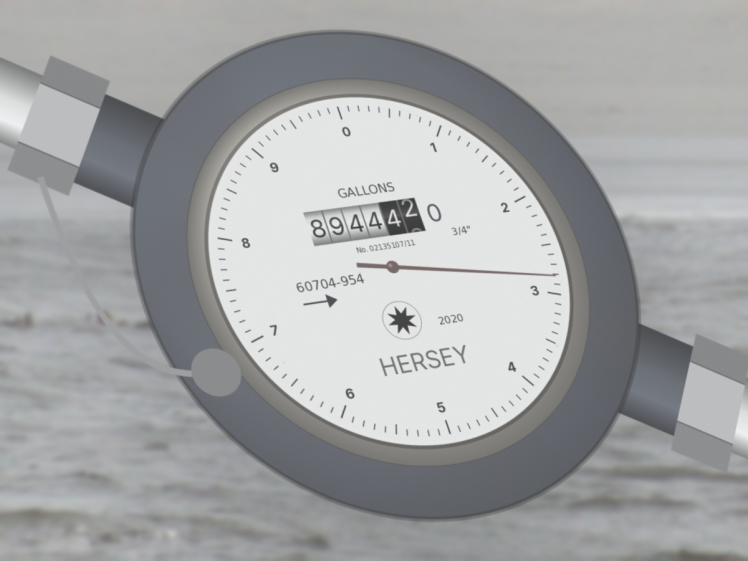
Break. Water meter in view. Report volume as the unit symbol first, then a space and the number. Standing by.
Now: gal 8944422.8
